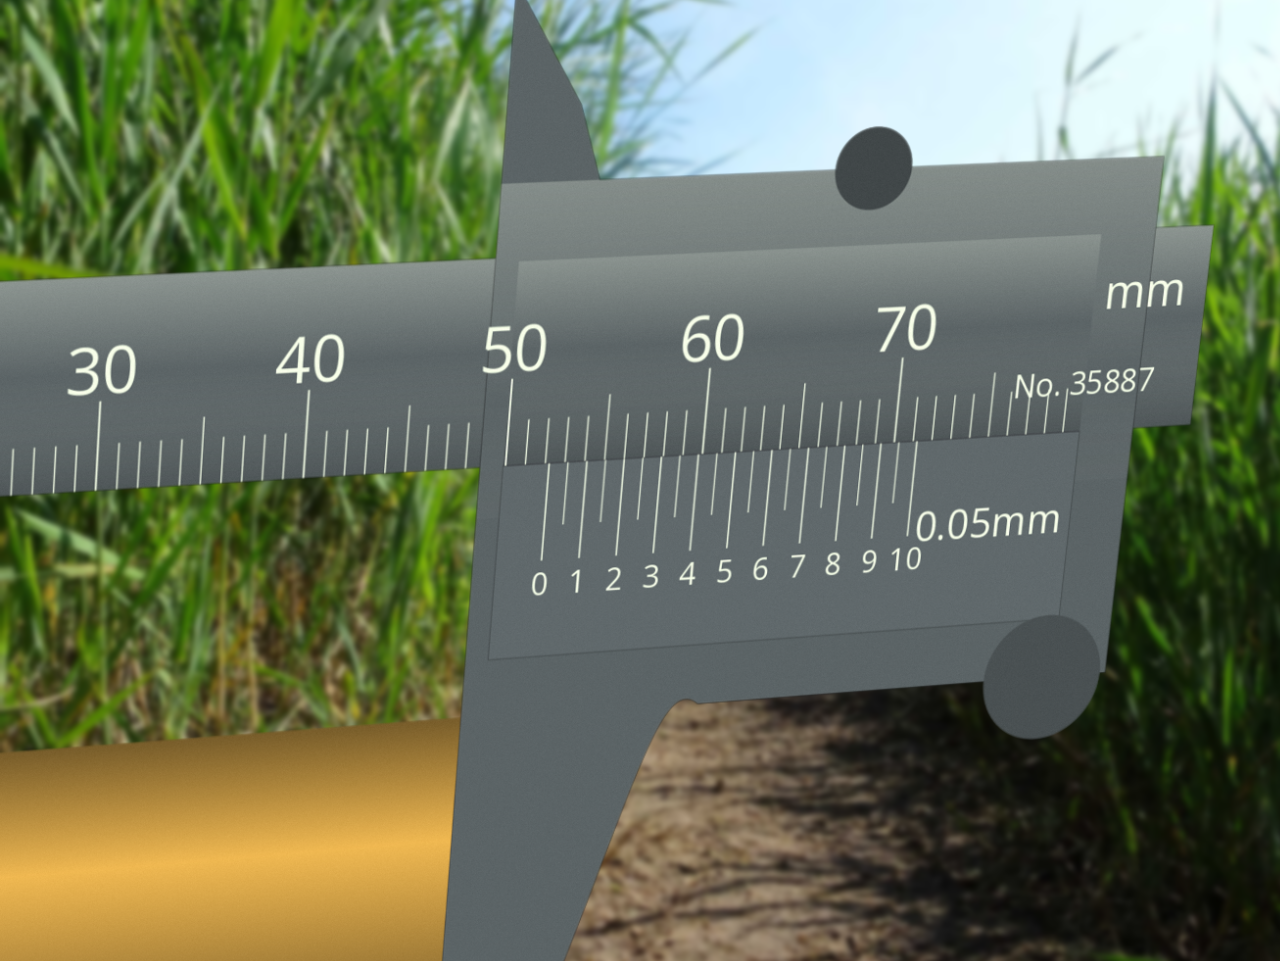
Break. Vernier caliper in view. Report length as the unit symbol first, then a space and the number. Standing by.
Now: mm 52.2
